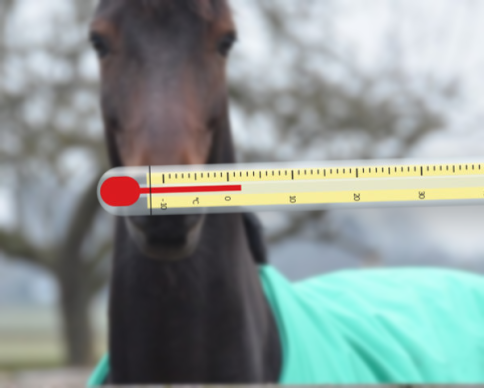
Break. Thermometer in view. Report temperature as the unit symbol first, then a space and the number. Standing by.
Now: °C 2
